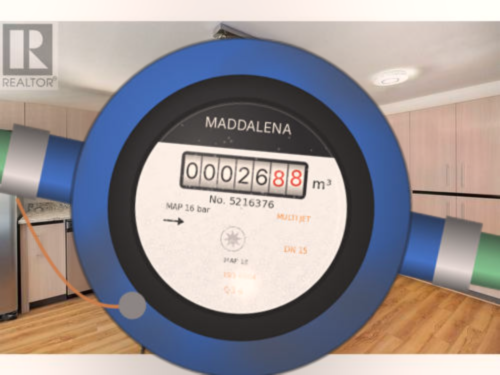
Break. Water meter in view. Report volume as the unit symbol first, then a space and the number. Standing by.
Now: m³ 26.88
